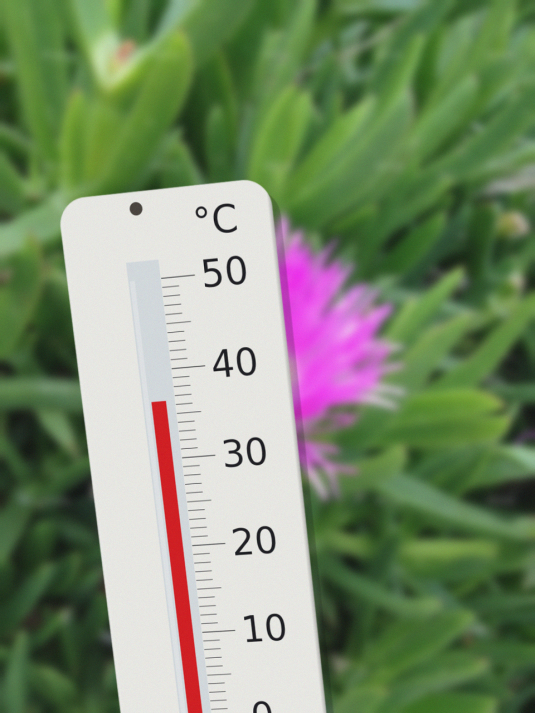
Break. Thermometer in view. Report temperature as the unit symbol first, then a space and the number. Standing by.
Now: °C 36.5
